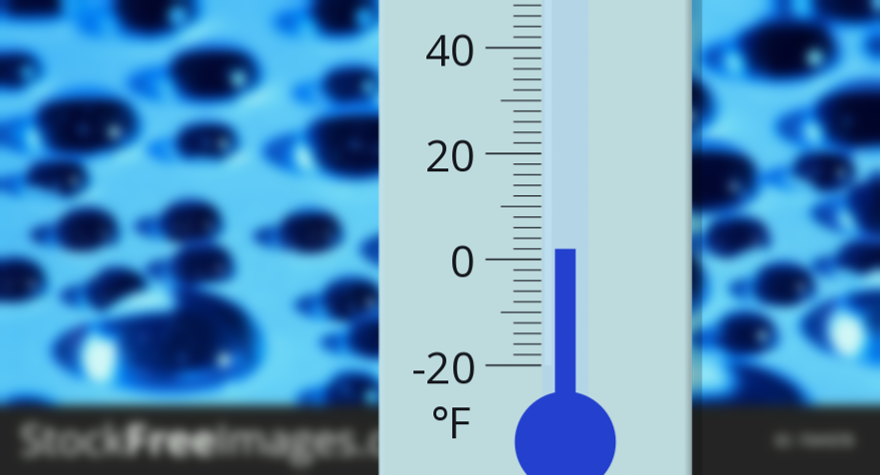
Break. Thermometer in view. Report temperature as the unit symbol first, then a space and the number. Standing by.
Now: °F 2
